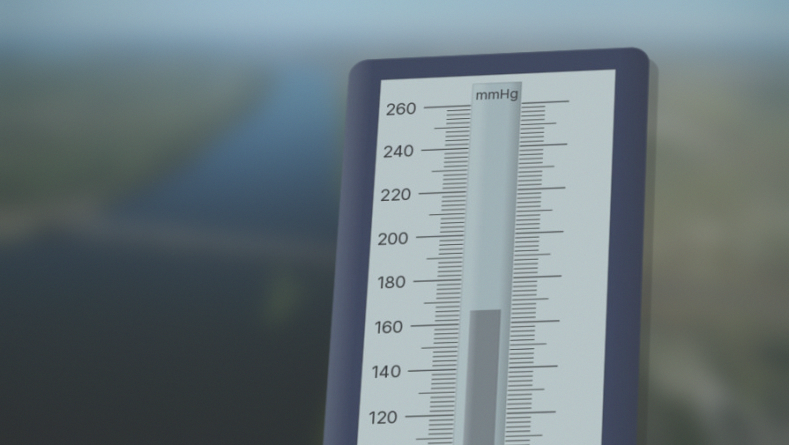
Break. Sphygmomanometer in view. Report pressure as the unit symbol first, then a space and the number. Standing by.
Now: mmHg 166
